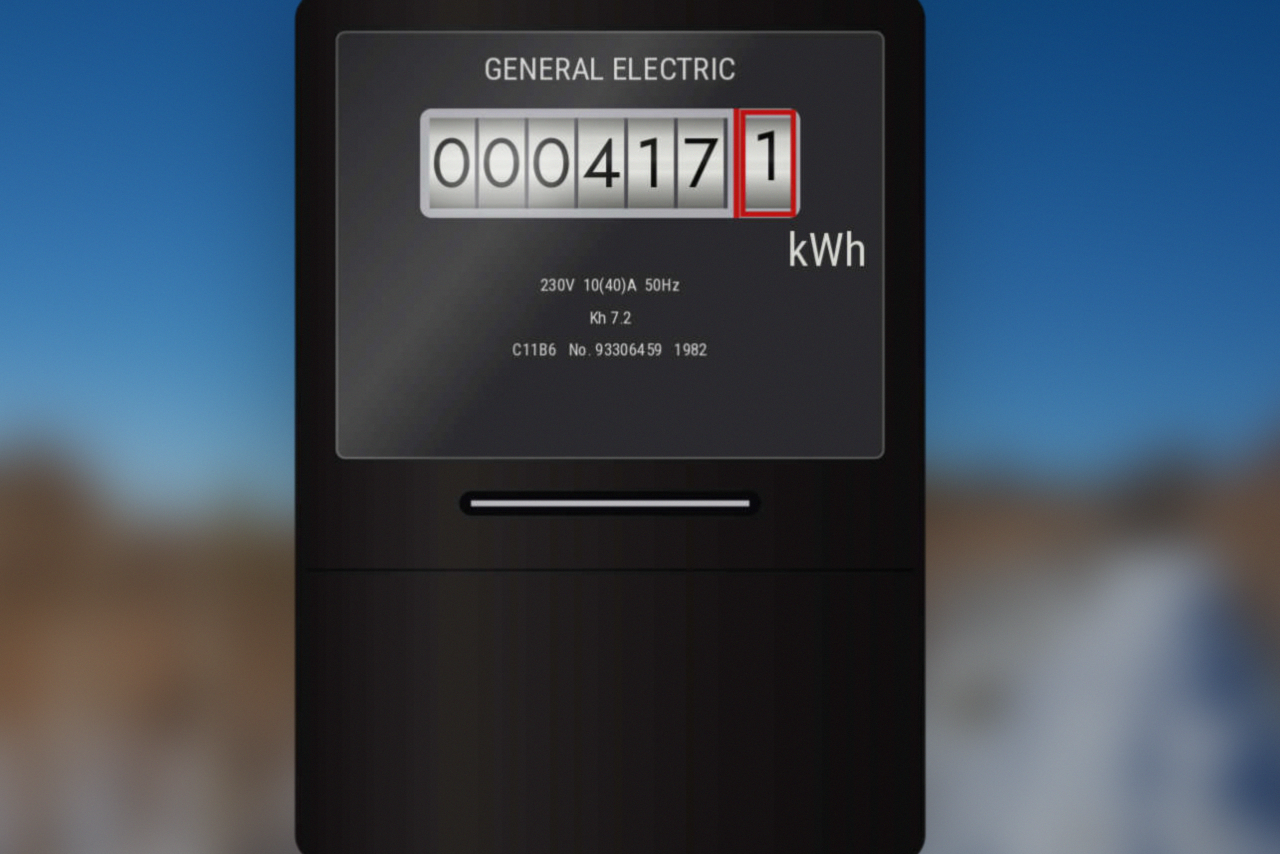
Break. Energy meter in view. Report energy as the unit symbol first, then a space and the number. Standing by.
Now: kWh 417.1
